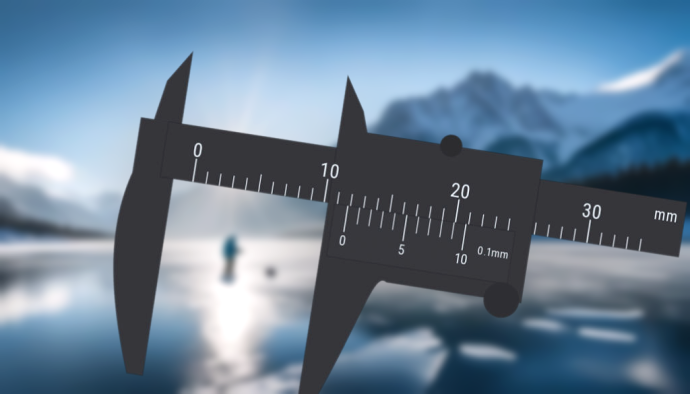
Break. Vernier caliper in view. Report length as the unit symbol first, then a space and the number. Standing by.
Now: mm 11.8
